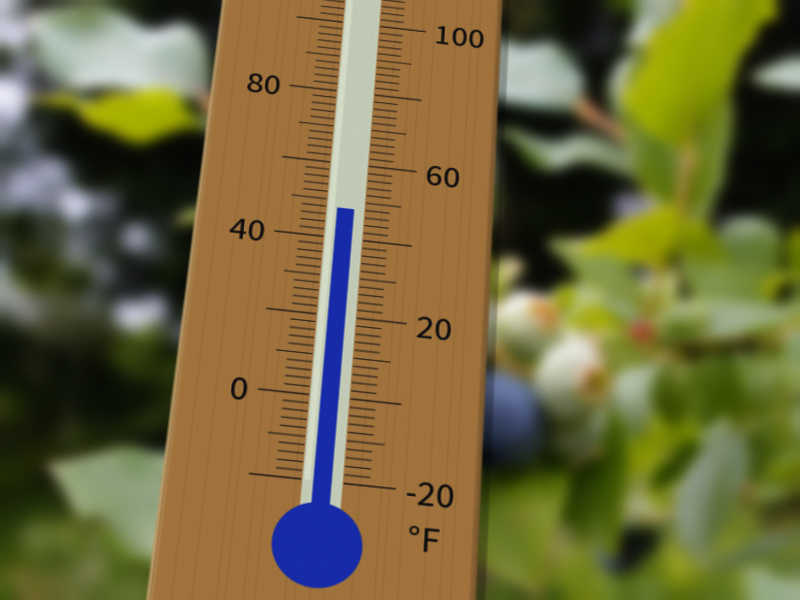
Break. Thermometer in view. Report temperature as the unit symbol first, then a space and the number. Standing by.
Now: °F 48
